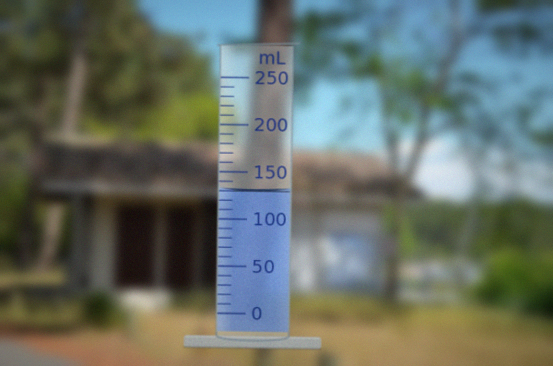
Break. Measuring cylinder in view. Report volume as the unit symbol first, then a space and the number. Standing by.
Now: mL 130
